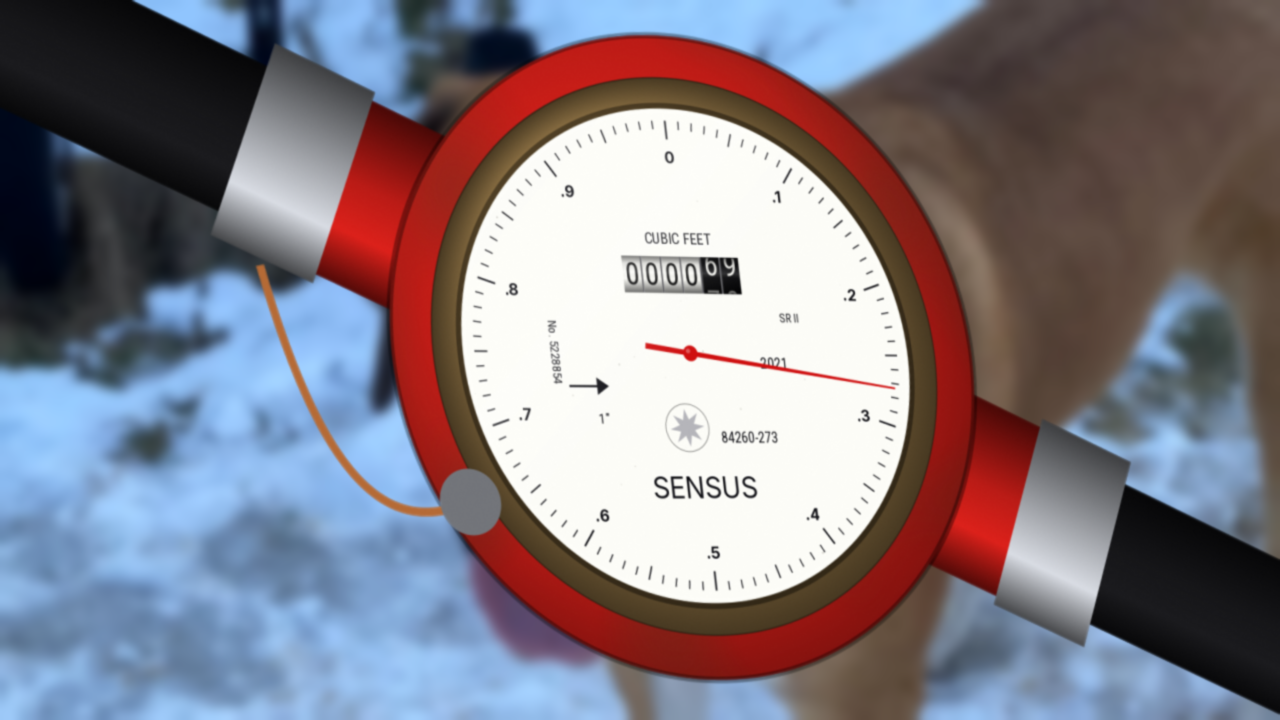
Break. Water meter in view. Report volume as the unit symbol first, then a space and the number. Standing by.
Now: ft³ 69.27
